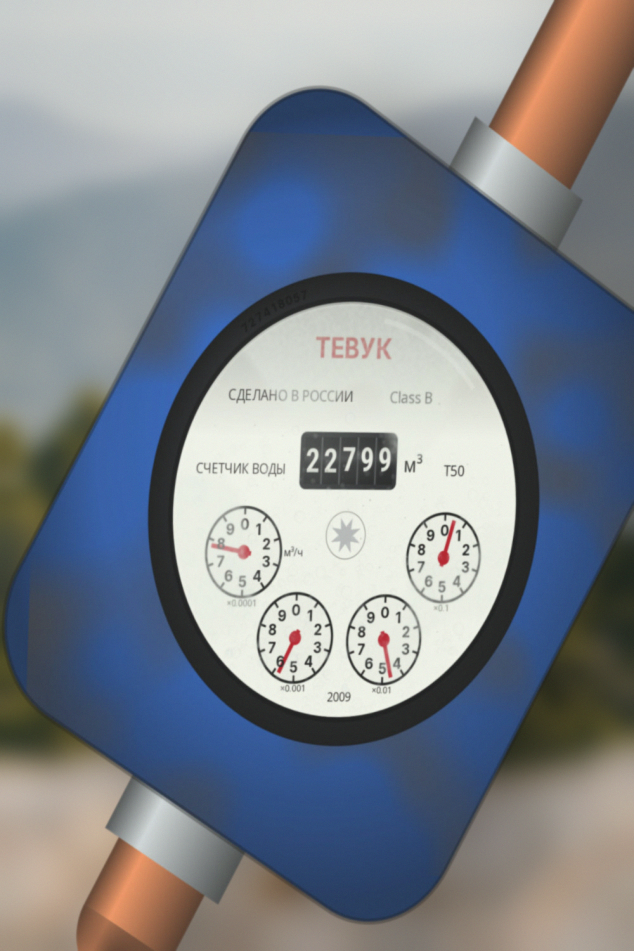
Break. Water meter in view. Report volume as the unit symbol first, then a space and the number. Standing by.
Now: m³ 22799.0457
